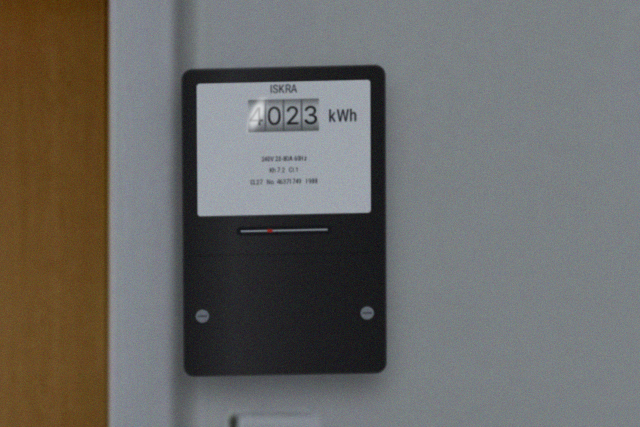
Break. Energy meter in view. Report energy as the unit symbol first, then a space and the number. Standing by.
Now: kWh 4023
